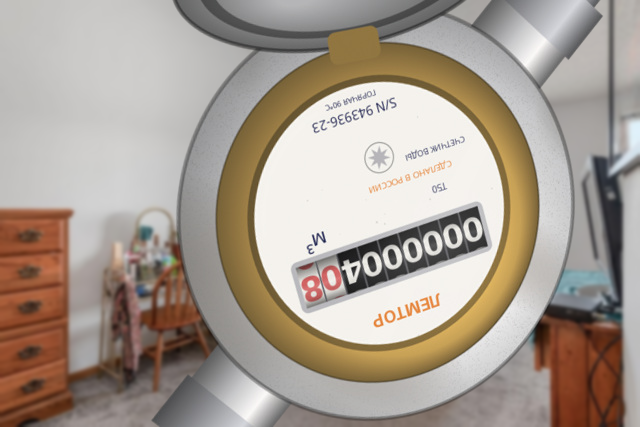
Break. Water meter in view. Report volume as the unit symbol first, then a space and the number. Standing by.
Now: m³ 4.08
